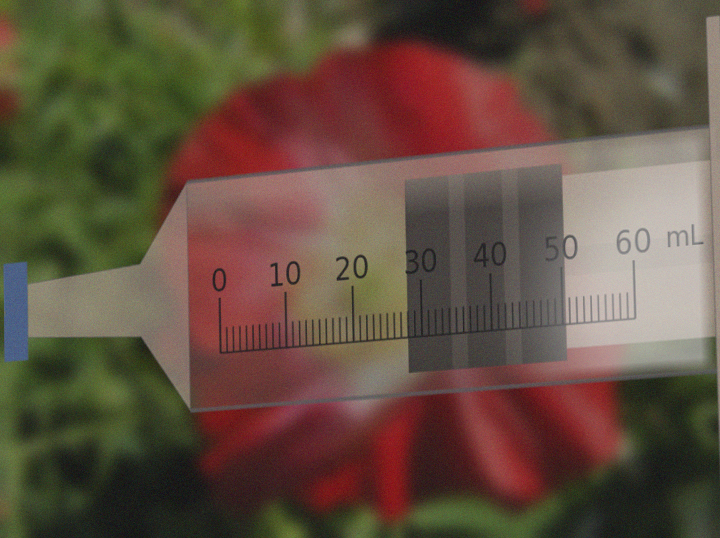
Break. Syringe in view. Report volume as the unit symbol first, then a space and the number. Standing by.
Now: mL 28
